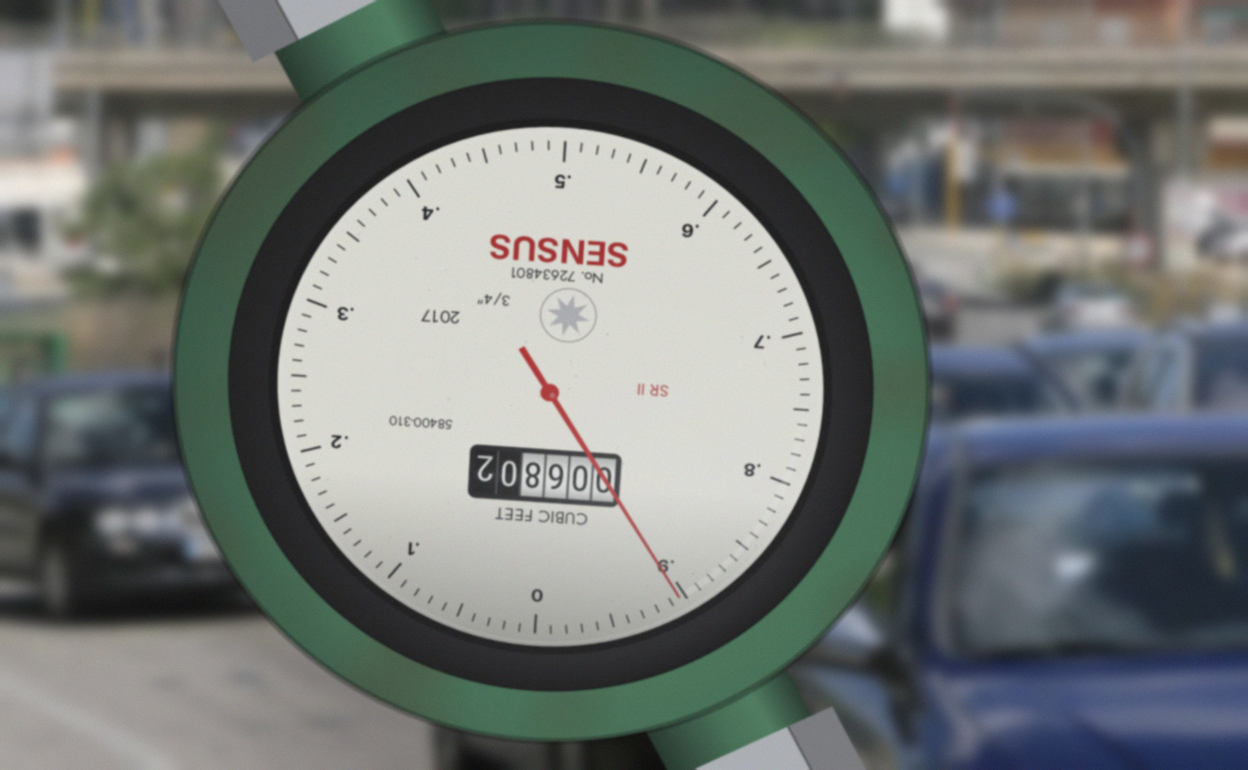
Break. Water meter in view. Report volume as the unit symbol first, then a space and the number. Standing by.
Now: ft³ 6801.90
